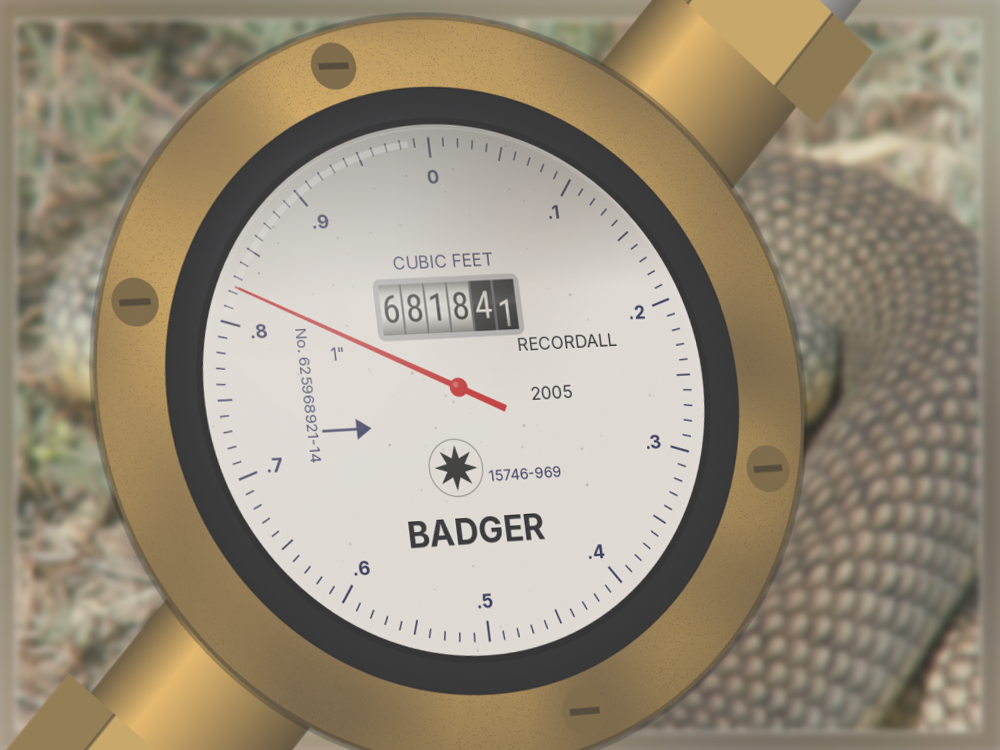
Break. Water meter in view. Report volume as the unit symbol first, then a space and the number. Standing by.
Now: ft³ 681840.82
